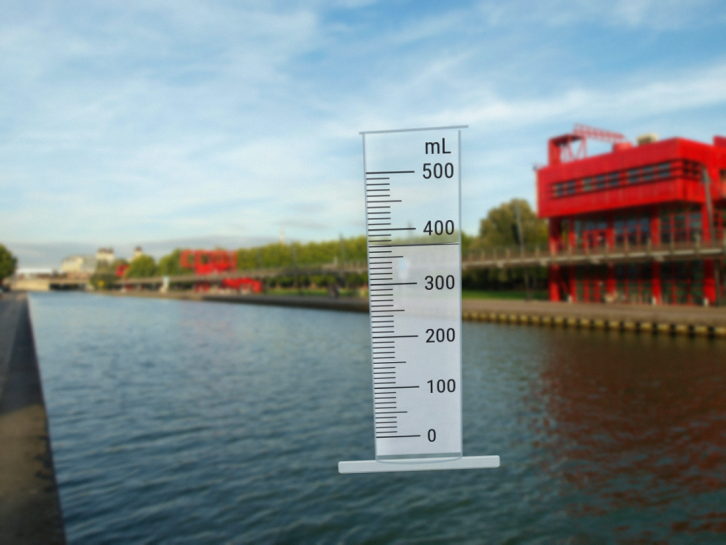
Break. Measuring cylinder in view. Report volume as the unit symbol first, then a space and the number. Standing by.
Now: mL 370
